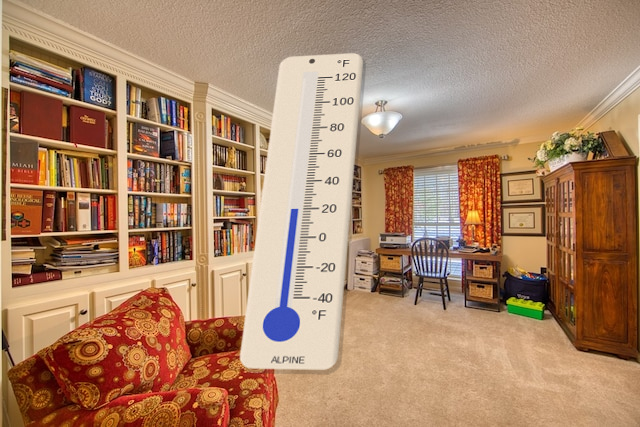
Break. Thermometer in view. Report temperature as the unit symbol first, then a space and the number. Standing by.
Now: °F 20
